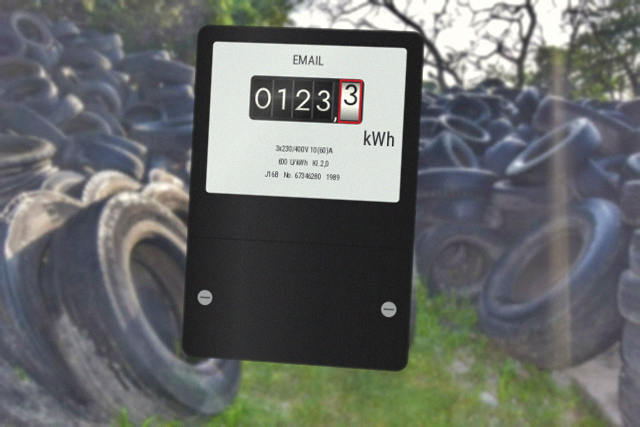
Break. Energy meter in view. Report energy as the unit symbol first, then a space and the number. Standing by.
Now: kWh 123.3
